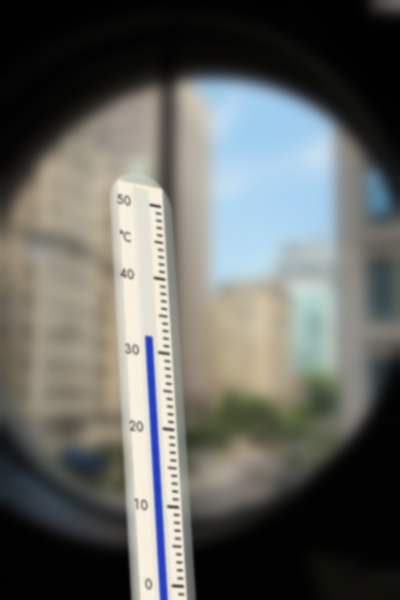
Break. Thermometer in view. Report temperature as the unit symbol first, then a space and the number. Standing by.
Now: °C 32
